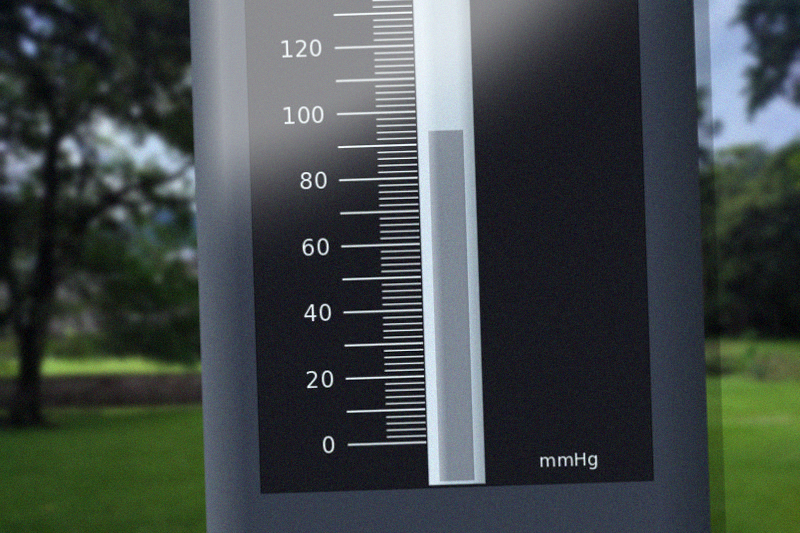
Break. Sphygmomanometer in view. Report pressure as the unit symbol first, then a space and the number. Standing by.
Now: mmHg 94
